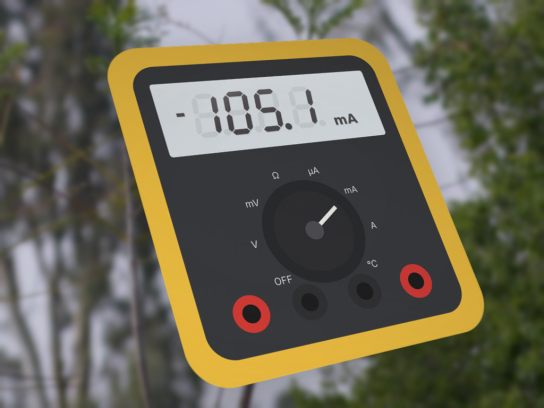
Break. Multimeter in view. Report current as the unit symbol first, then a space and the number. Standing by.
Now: mA -105.1
